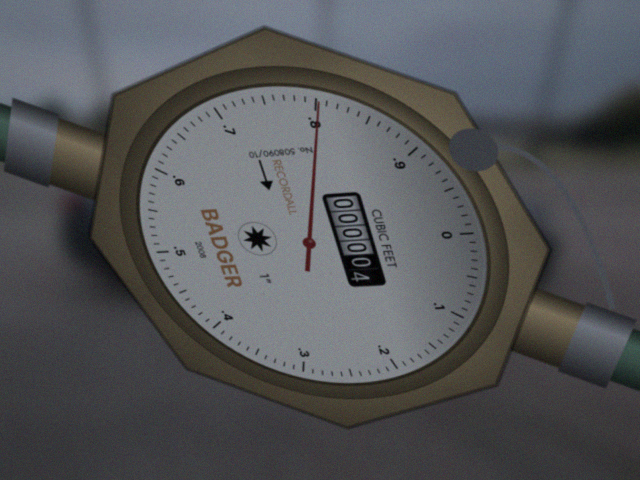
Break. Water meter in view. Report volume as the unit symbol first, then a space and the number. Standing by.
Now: ft³ 3.80
